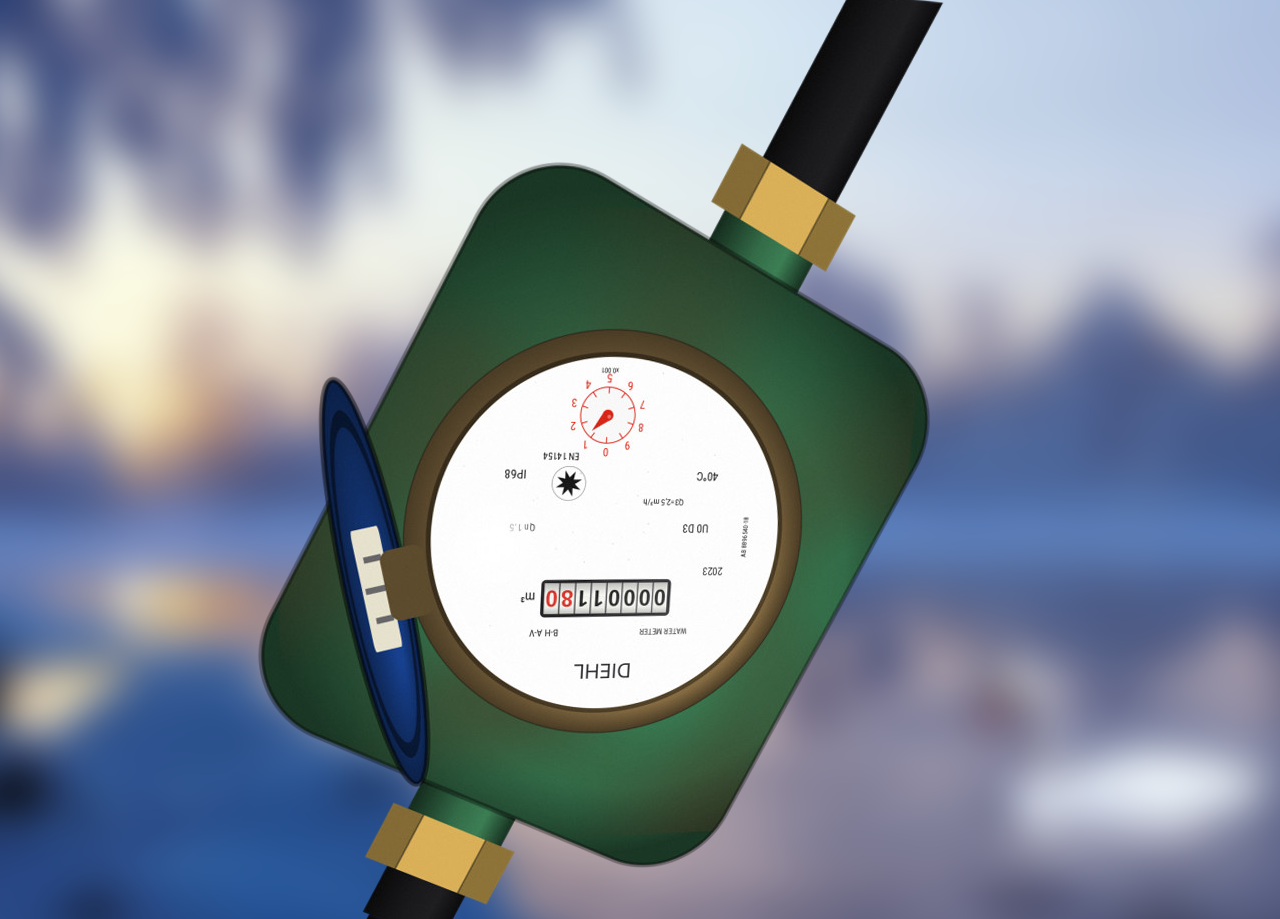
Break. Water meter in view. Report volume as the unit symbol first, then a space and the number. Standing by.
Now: m³ 11.801
